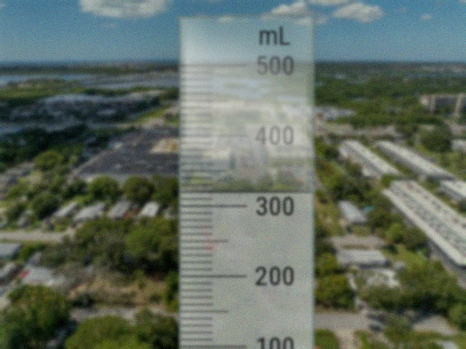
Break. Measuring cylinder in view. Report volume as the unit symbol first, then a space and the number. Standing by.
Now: mL 320
